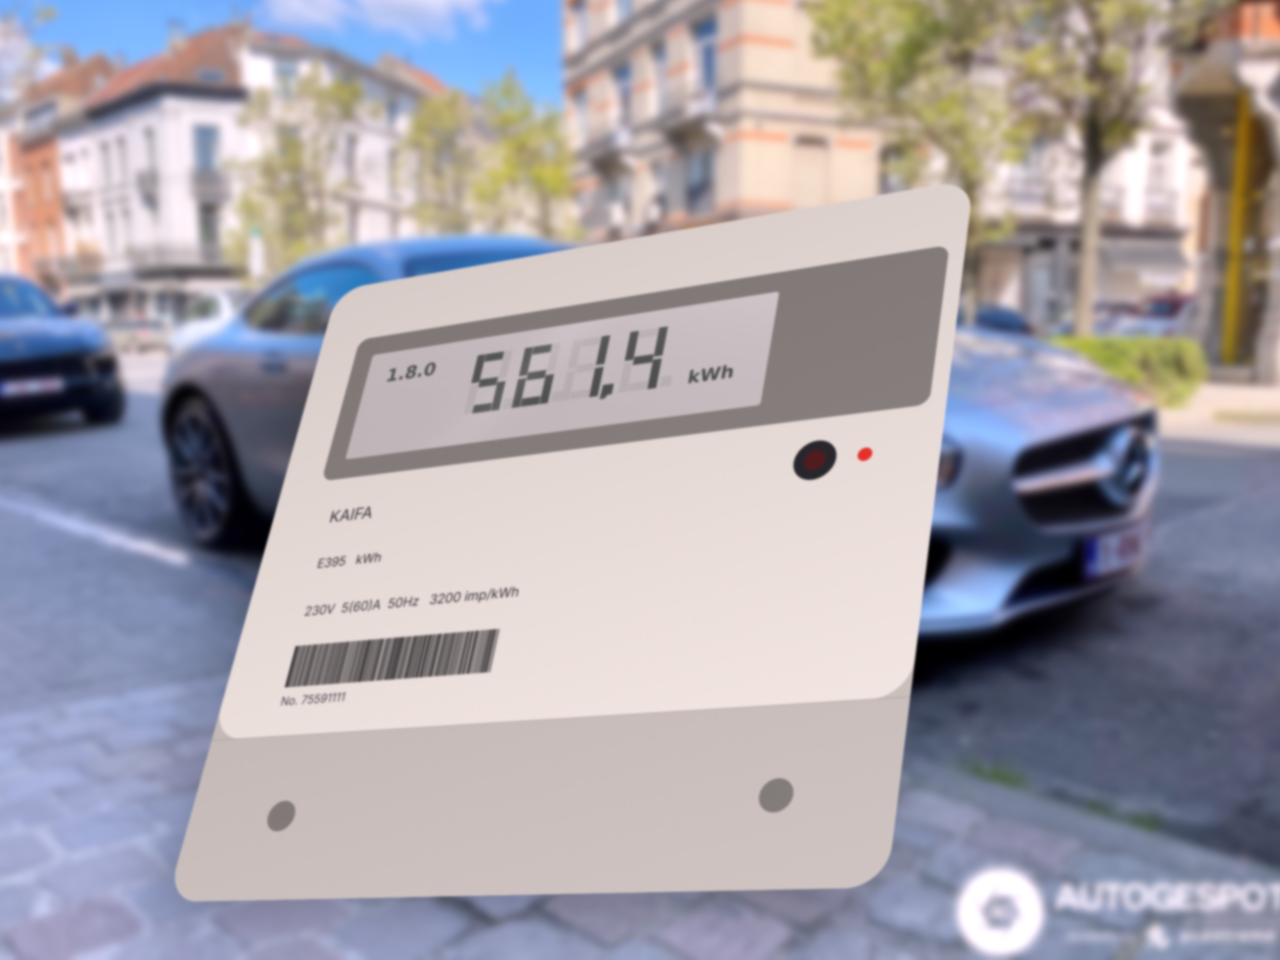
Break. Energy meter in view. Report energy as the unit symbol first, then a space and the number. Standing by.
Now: kWh 561.4
